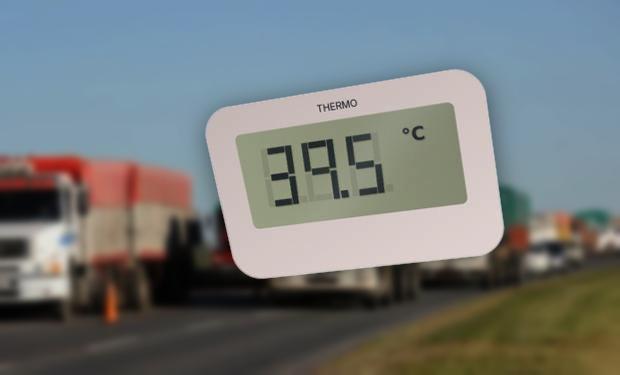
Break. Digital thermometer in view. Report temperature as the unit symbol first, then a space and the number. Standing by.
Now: °C 39.5
